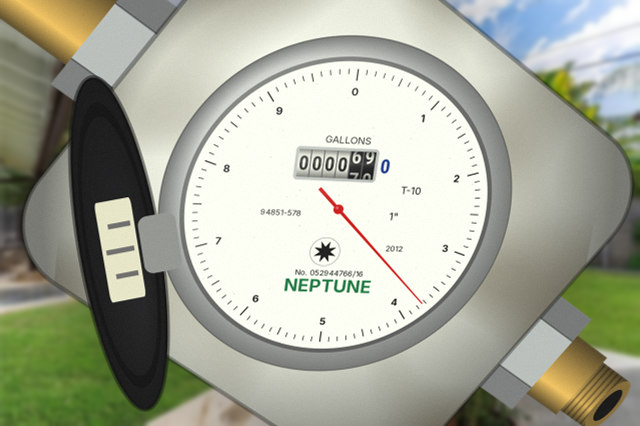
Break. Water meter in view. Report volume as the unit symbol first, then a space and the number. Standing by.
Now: gal 693.7
